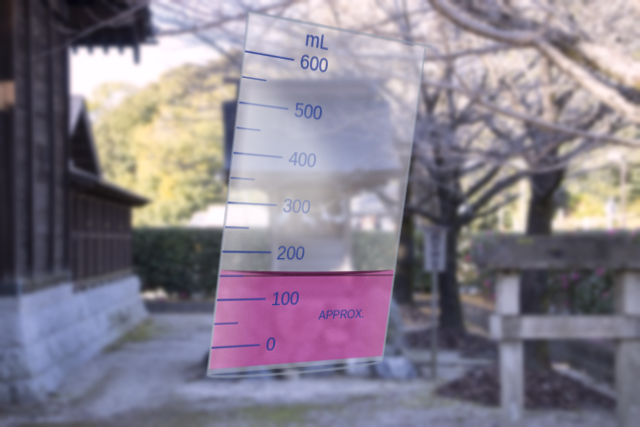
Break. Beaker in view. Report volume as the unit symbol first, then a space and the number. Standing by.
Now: mL 150
